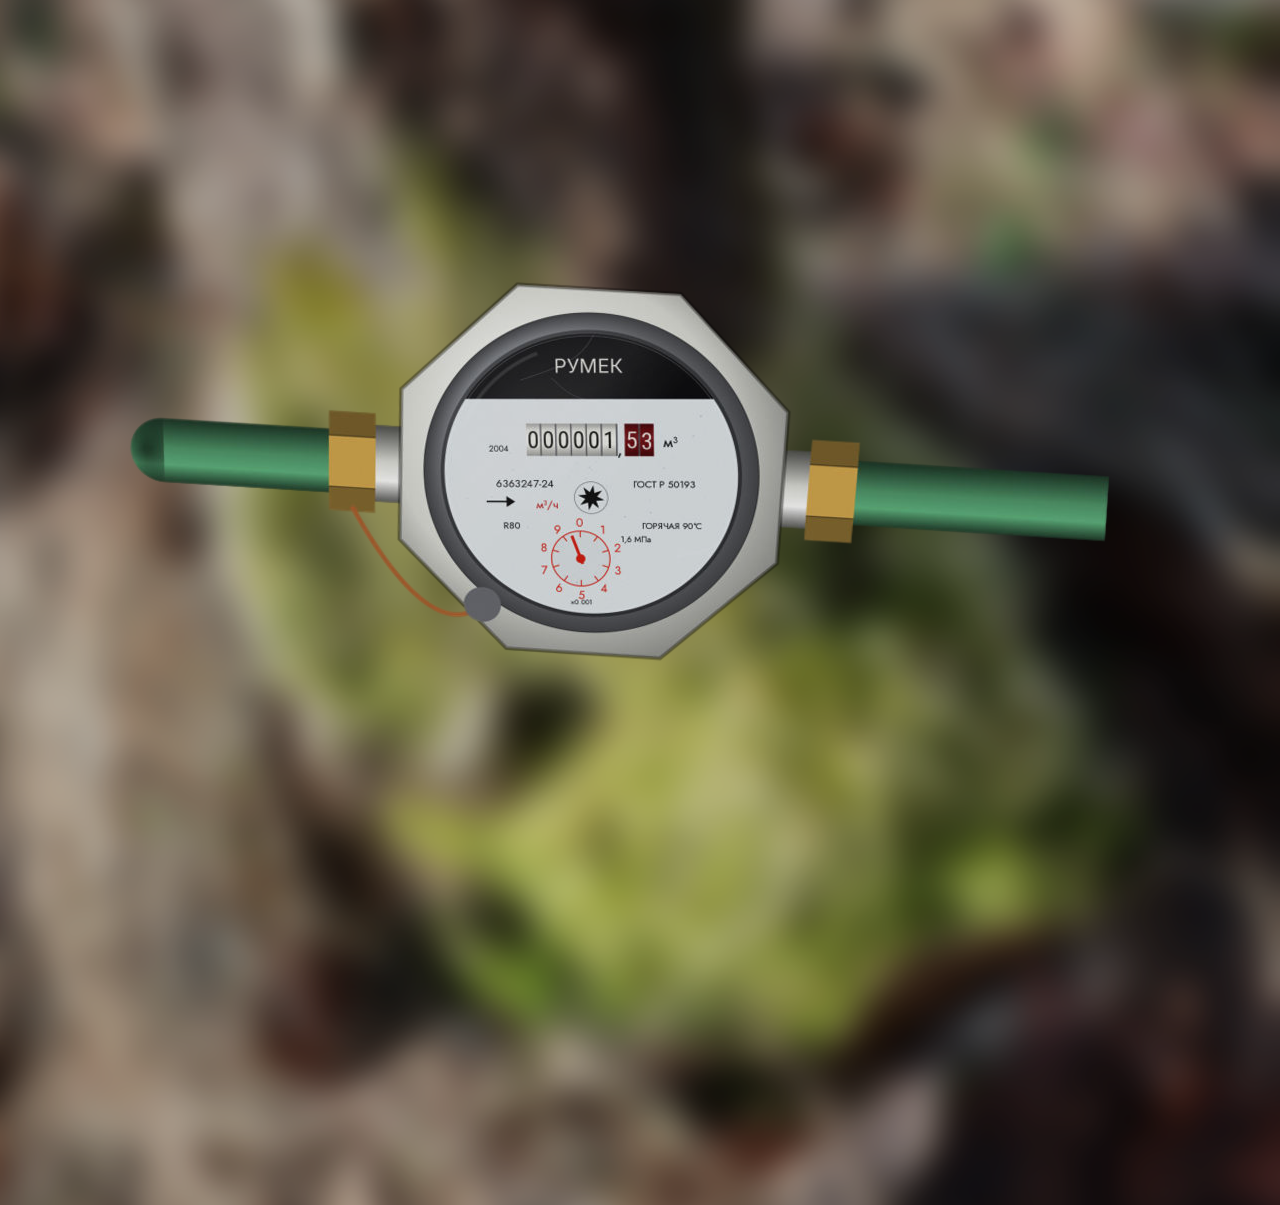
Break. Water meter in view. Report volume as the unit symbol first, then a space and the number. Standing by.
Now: m³ 1.529
